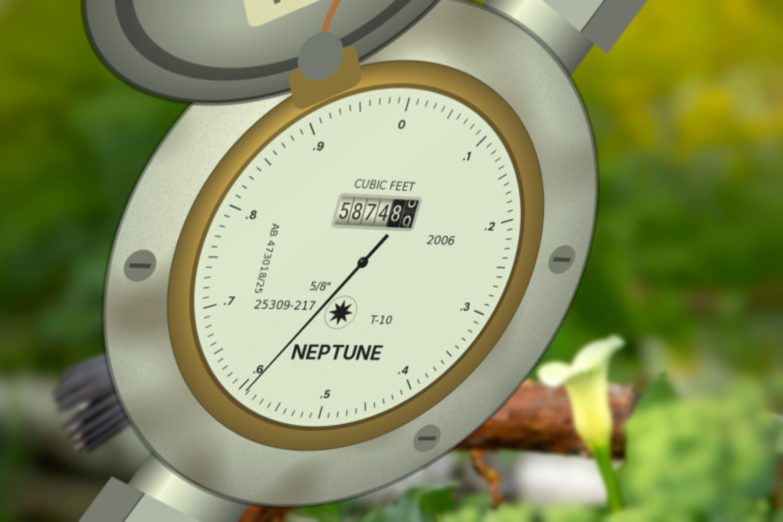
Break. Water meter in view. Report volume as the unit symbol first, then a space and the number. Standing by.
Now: ft³ 587488.59
